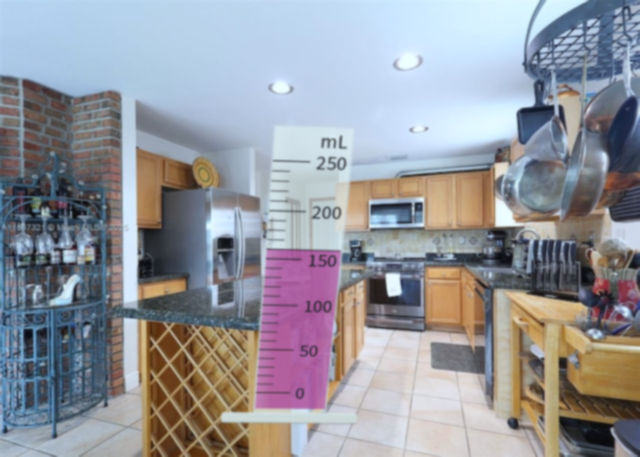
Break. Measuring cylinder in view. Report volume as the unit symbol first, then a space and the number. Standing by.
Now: mL 160
